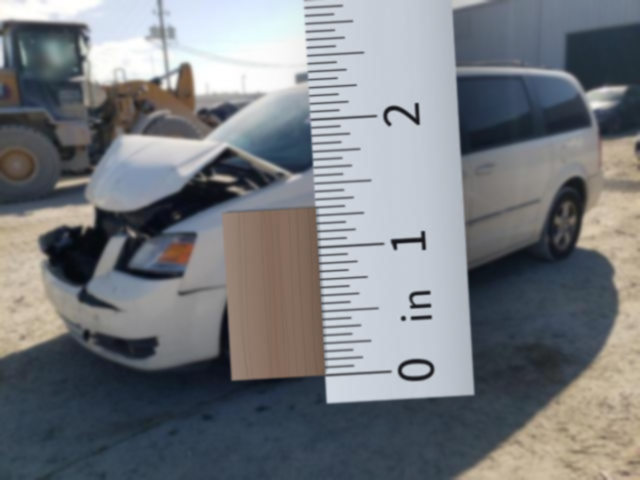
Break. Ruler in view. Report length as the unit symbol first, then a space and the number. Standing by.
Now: in 1.3125
